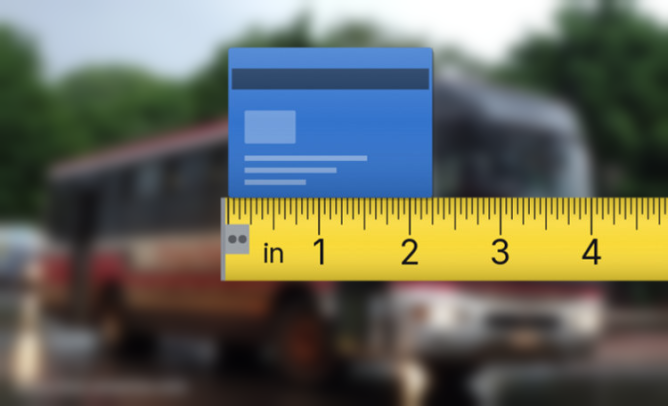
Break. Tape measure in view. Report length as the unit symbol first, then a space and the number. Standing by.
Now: in 2.25
